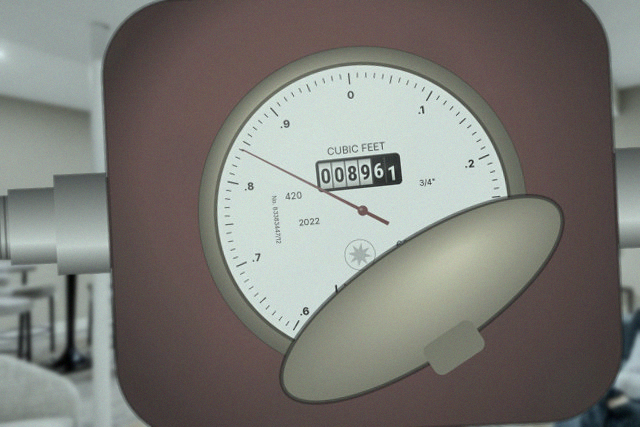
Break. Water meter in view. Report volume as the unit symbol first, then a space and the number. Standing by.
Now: ft³ 8960.84
